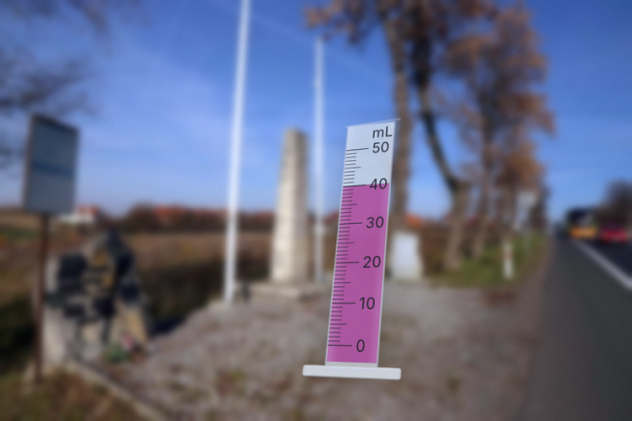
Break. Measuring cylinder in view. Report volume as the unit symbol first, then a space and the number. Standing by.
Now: mL 40
